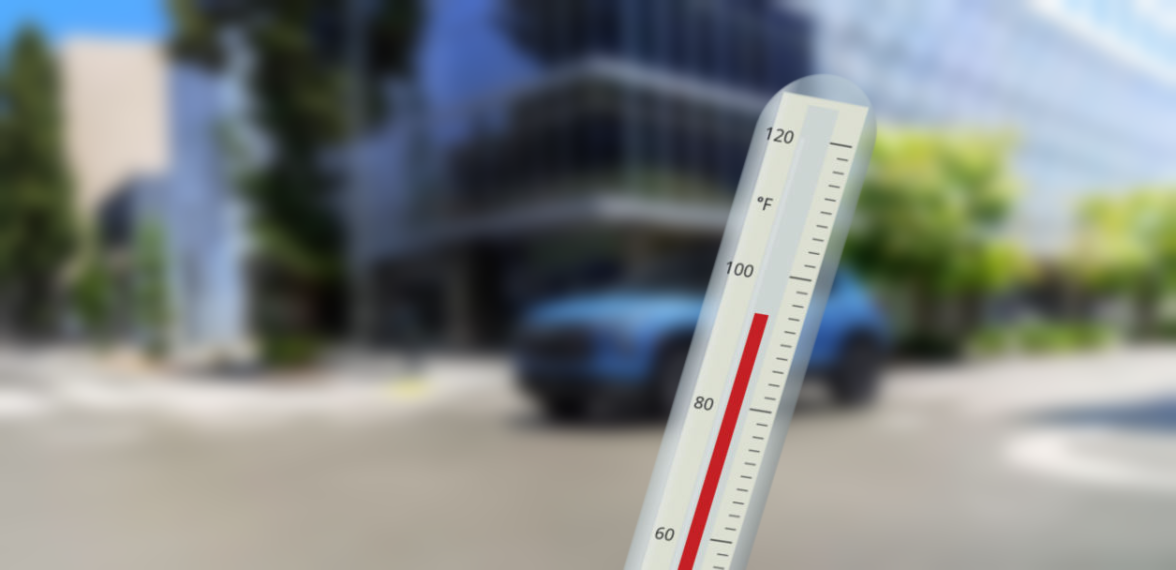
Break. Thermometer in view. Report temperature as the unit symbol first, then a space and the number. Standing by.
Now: °F 94
